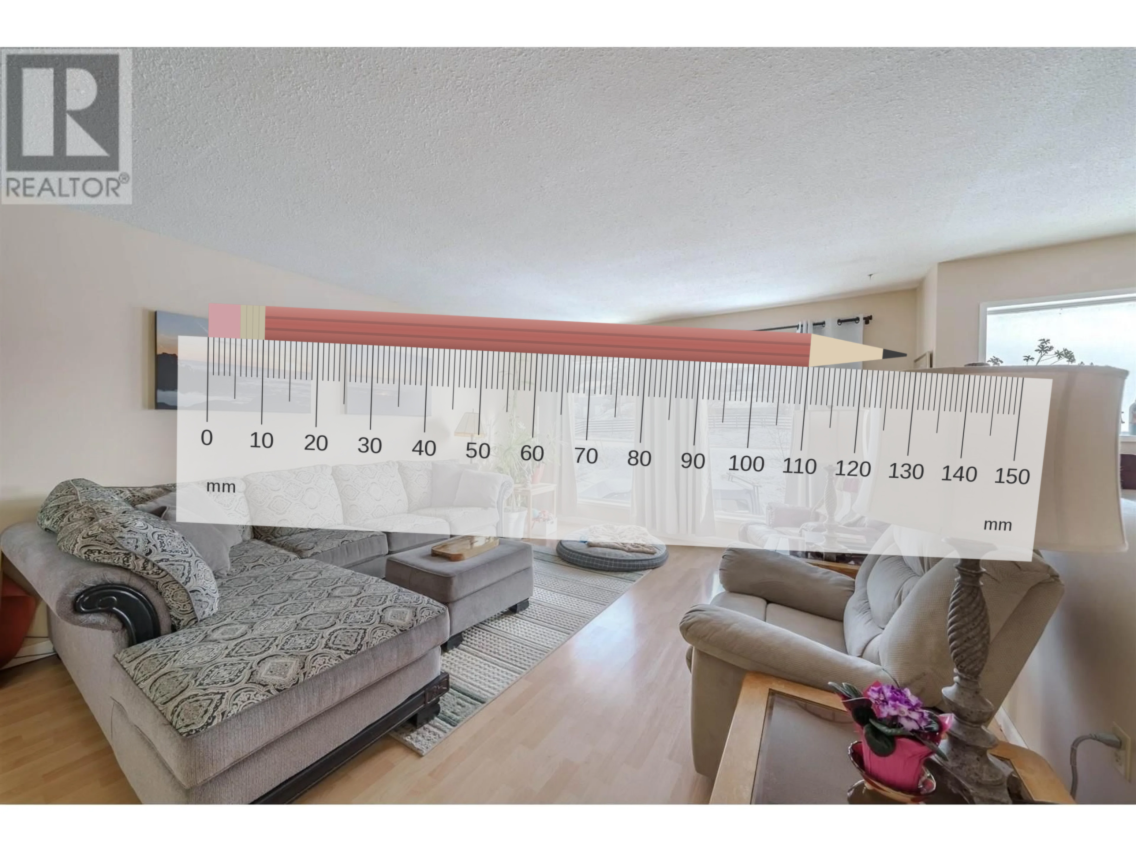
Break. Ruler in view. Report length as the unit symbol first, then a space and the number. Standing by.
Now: mm 128
